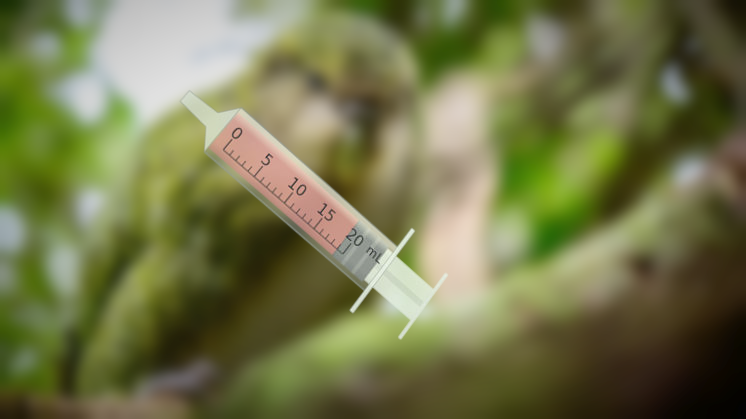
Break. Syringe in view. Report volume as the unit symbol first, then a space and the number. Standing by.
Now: mL 19
